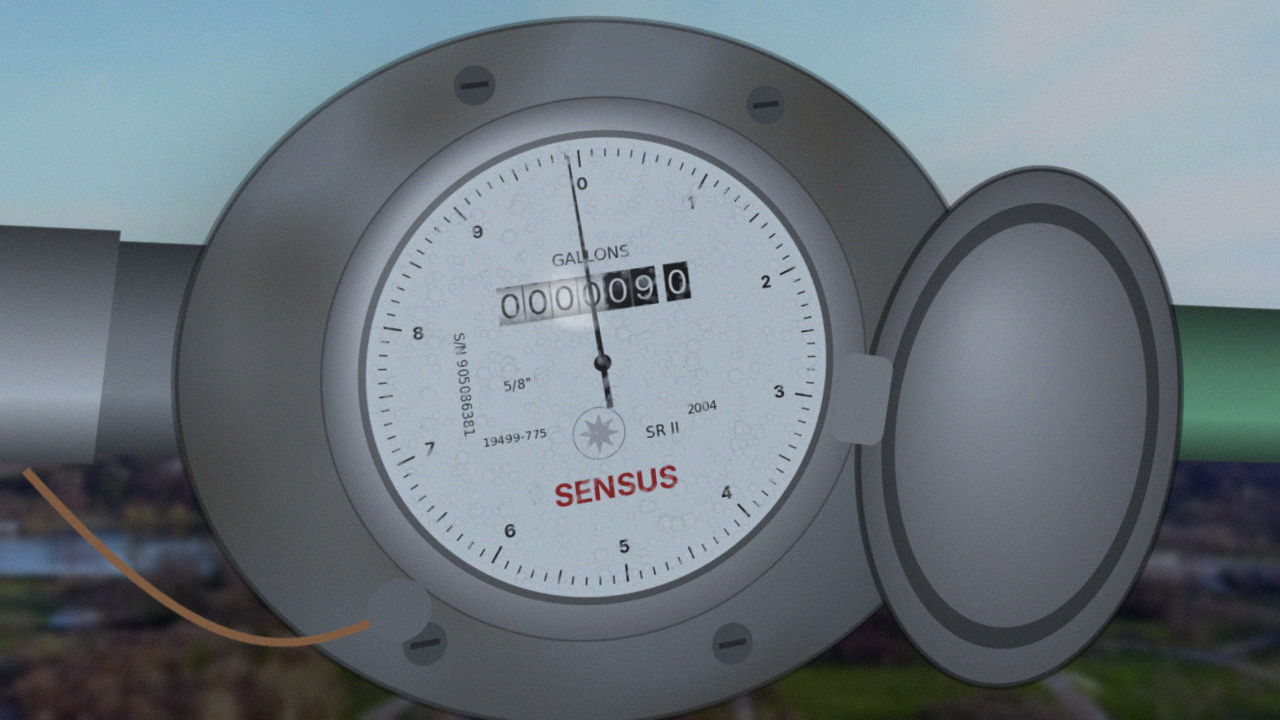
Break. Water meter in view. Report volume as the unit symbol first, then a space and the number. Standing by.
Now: gal 89.9
